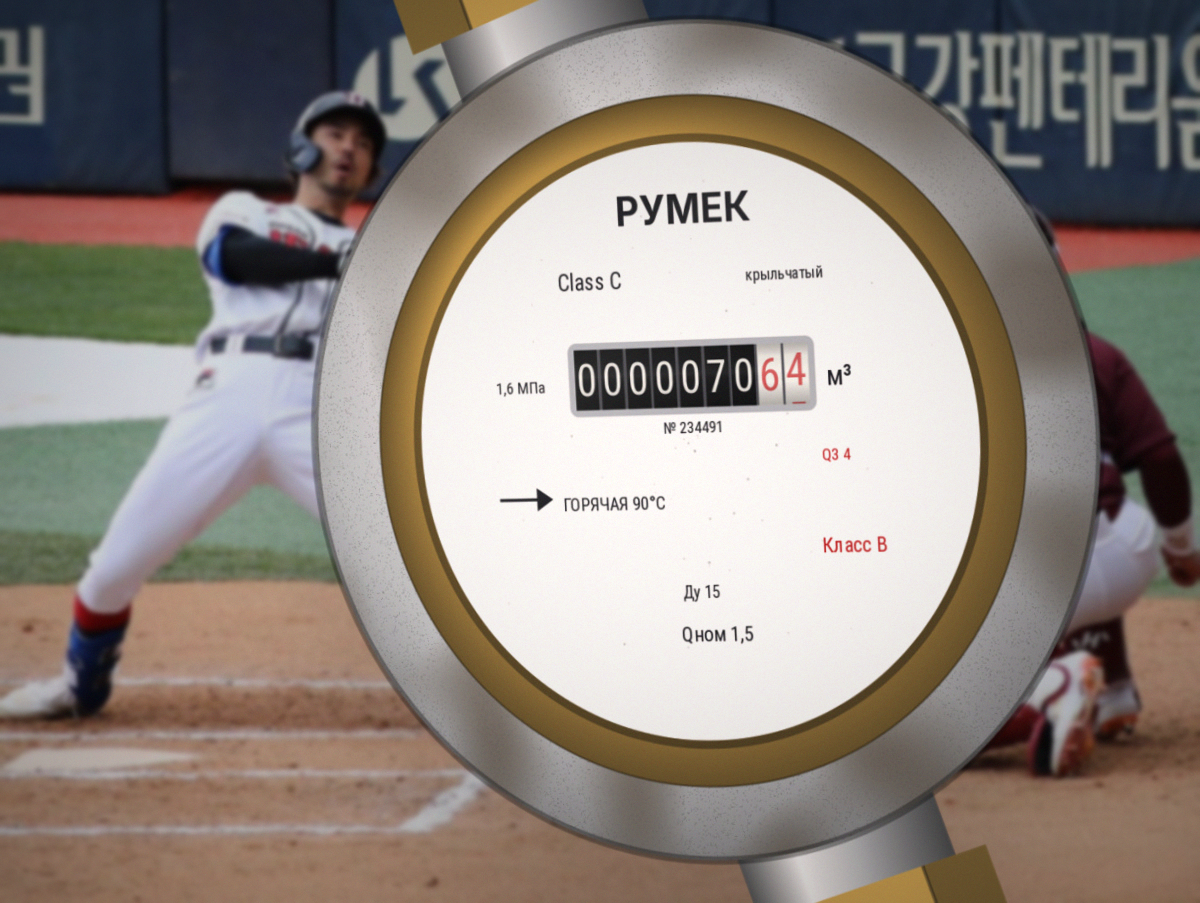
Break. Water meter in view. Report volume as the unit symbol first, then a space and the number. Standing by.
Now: m³ 70.64
